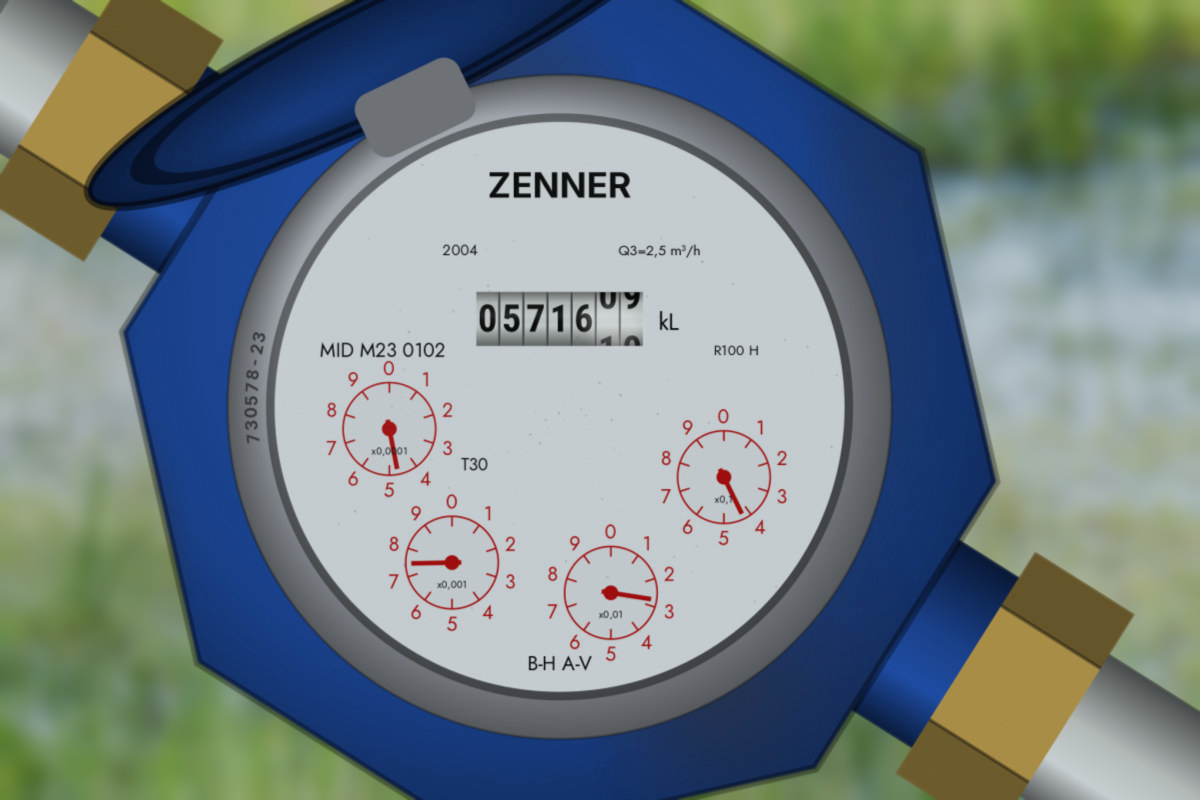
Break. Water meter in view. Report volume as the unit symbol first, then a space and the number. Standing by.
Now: kL 571609.4274
